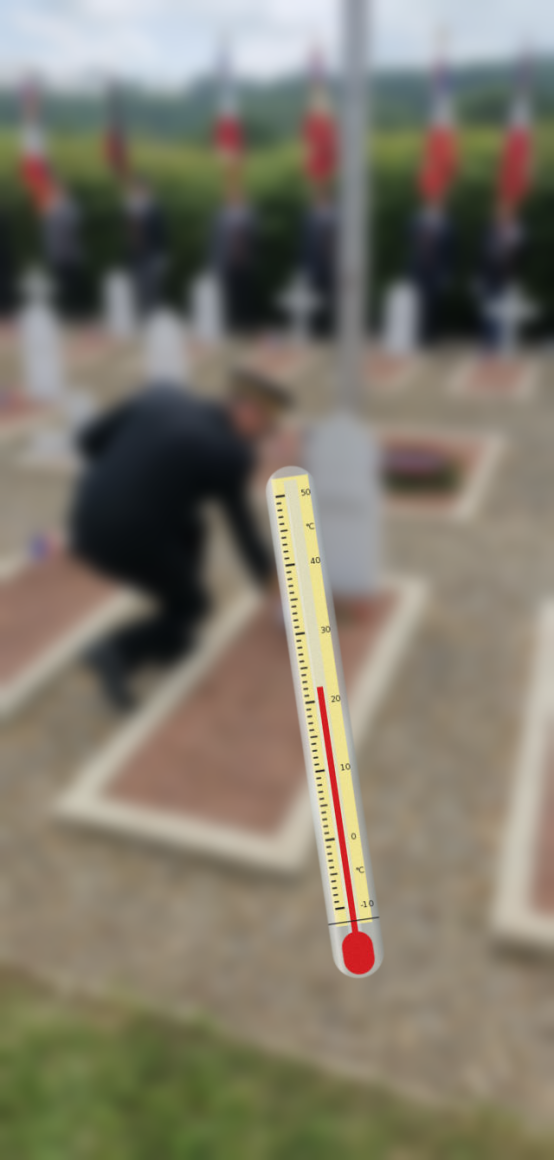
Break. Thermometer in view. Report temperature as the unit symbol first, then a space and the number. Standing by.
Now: °C 22
